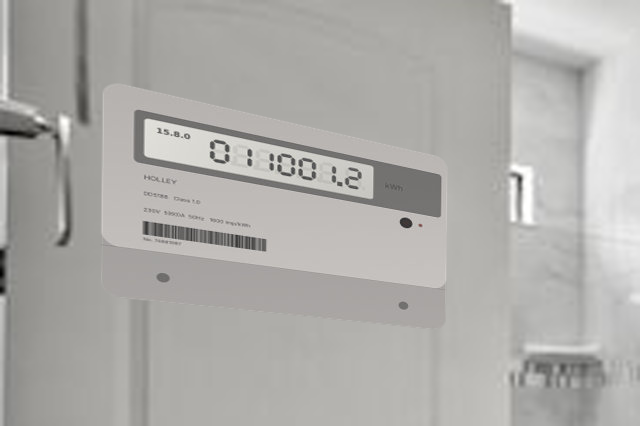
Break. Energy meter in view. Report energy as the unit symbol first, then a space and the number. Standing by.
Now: kWh 11001.2
